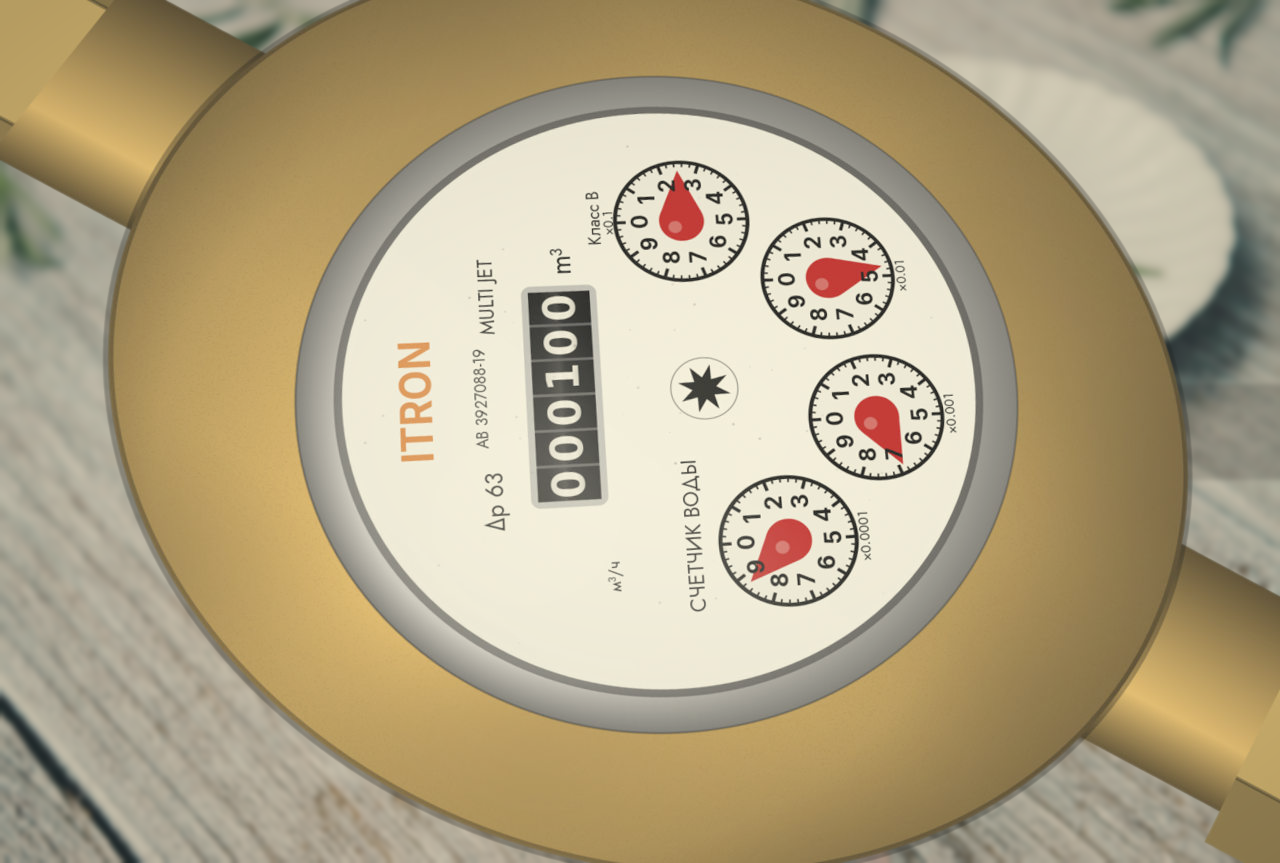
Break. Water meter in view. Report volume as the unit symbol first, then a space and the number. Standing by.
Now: m³ 100.2468
